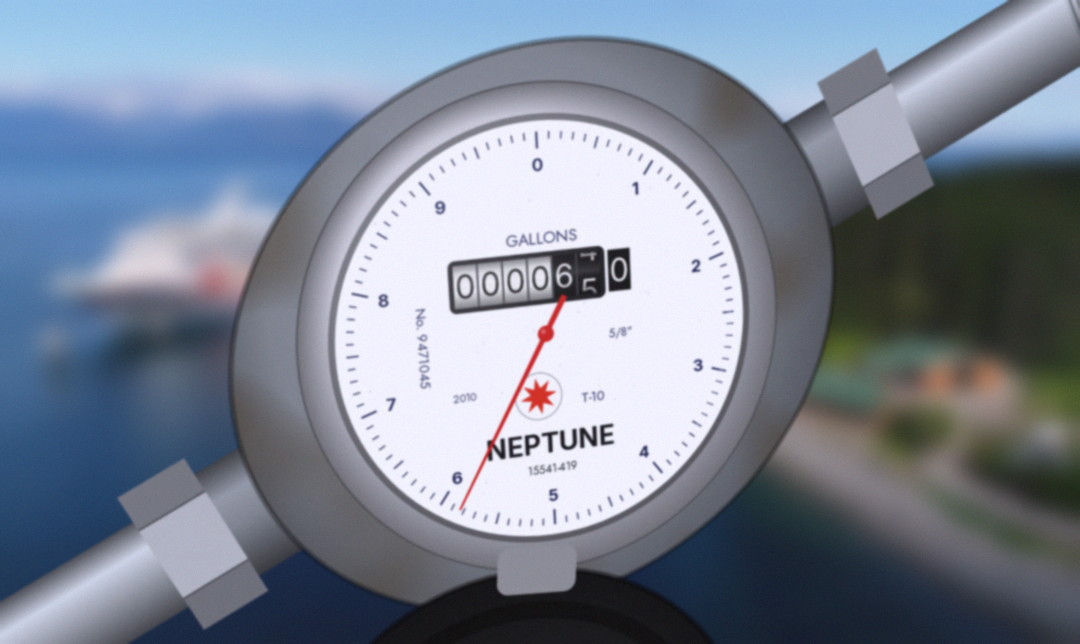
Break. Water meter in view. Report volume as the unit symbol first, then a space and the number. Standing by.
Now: gal 645.8
